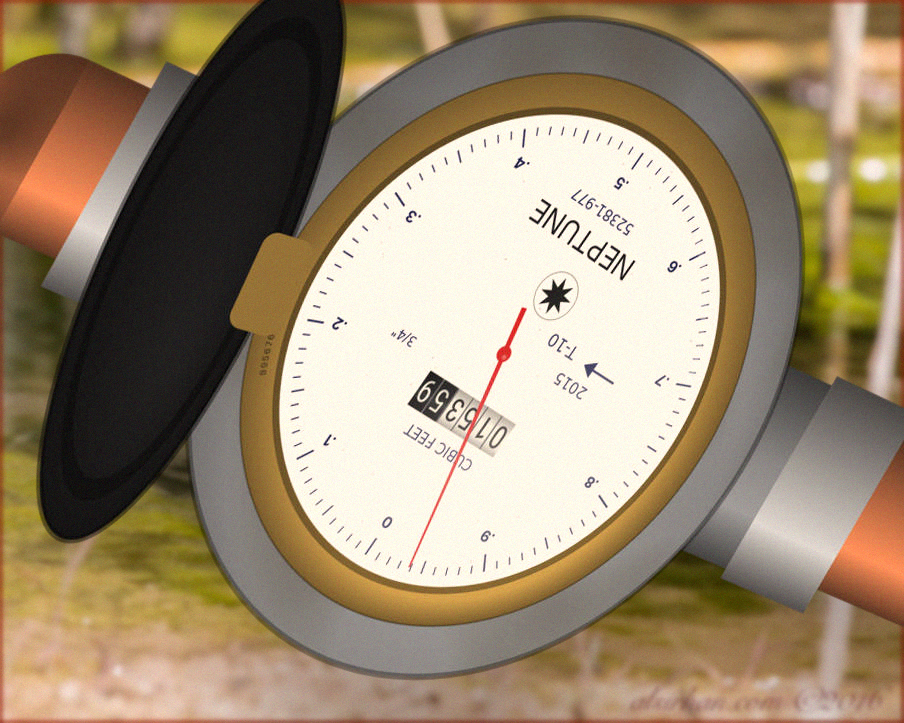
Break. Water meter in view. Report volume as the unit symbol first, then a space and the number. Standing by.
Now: ft³ 15358.96
